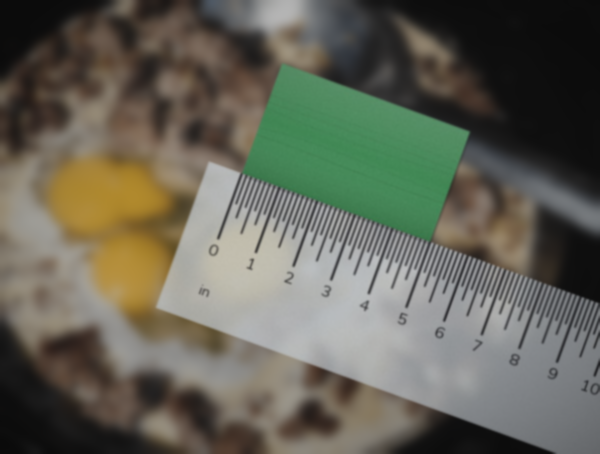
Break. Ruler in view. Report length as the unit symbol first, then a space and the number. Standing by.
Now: in 5
